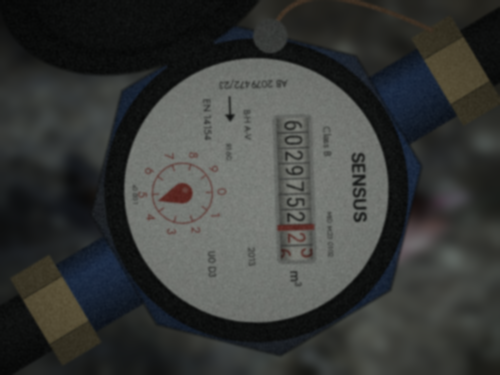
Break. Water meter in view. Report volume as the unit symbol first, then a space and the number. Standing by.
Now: m³ 6029752.254
